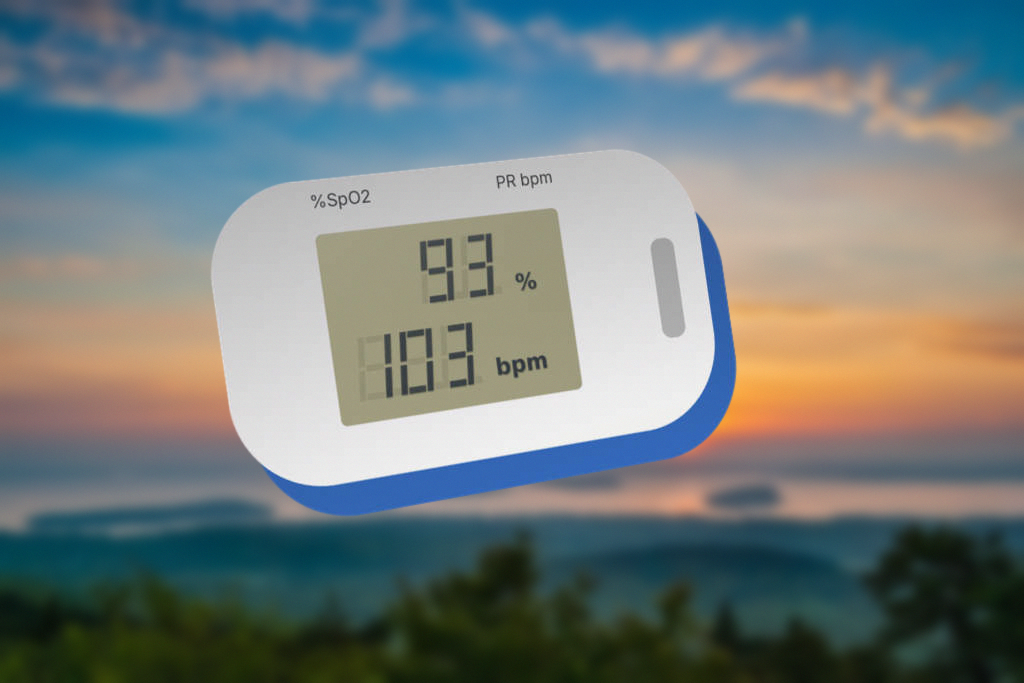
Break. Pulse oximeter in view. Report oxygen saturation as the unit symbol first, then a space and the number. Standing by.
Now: % 93
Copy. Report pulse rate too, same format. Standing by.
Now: bpm 103
